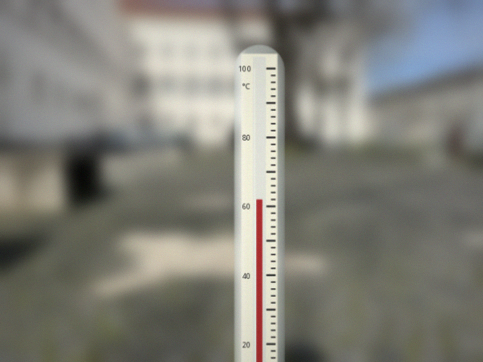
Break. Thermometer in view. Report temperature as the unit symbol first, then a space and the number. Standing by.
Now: °C 62
